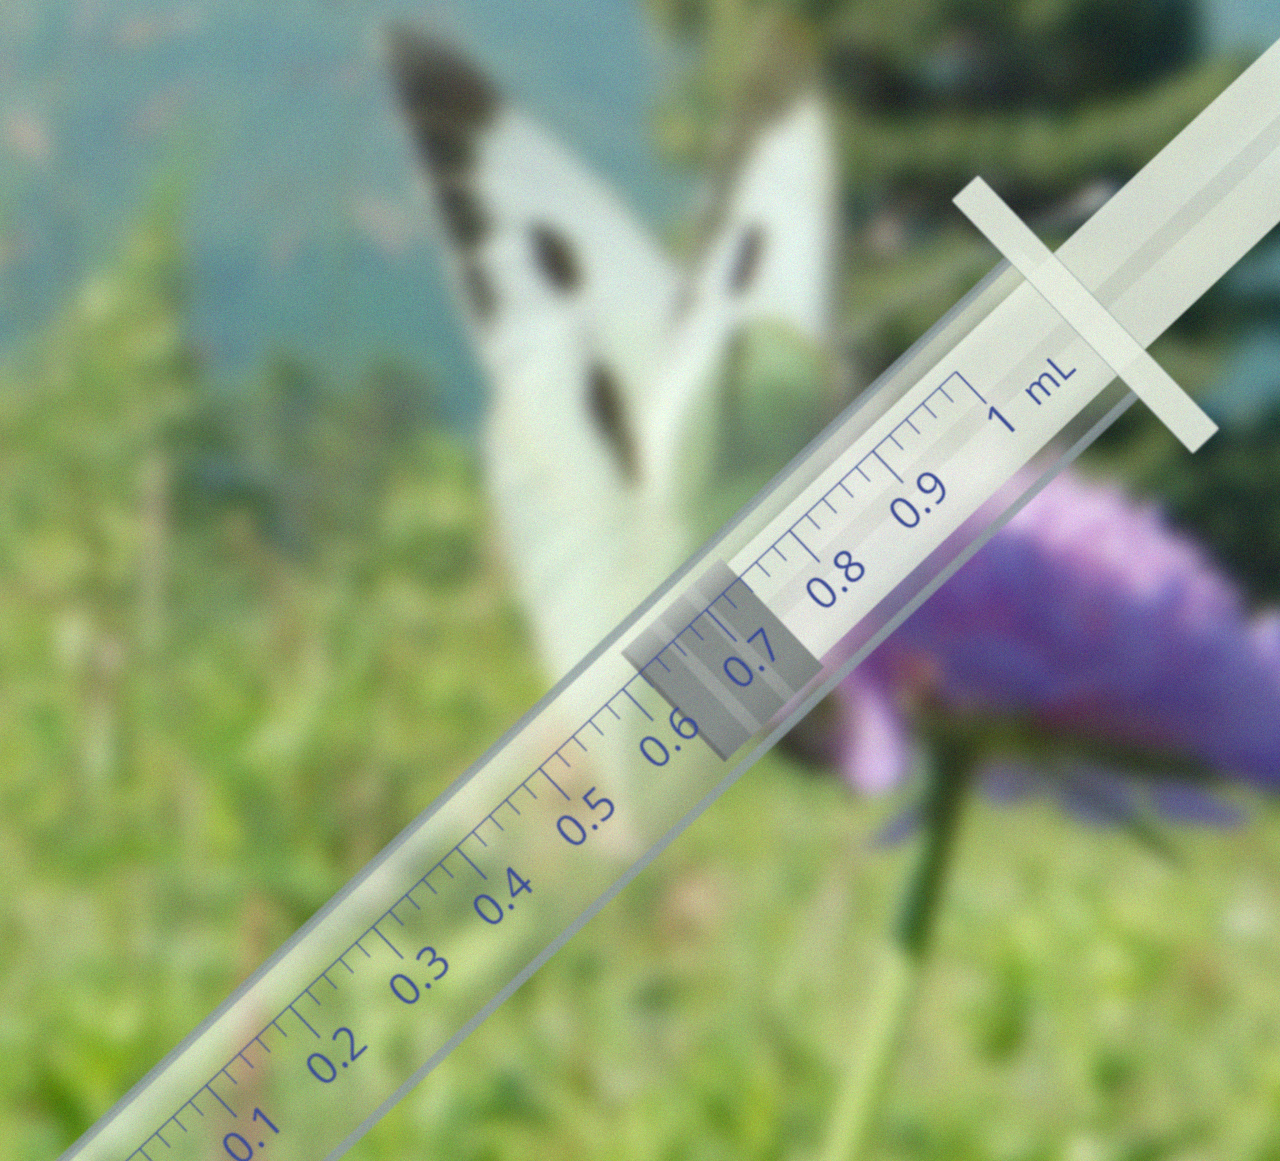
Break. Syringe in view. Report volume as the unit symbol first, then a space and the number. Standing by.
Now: mL 0.62
